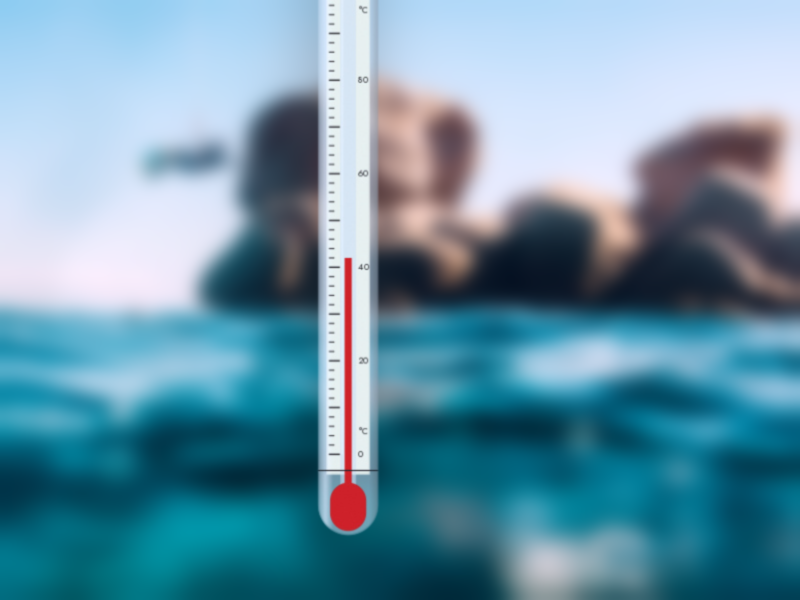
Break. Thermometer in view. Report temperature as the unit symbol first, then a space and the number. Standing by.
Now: °C 42
